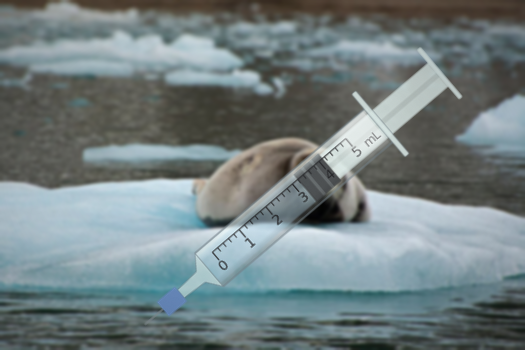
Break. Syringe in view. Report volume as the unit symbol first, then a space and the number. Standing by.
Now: mL 3.2
